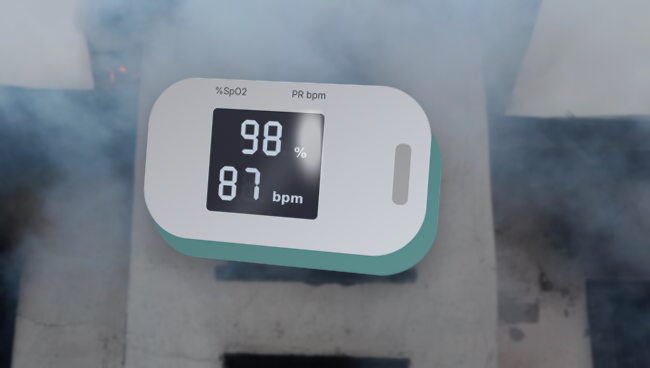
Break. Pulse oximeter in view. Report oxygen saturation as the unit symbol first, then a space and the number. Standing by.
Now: % 98
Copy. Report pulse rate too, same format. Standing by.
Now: bpm 87
